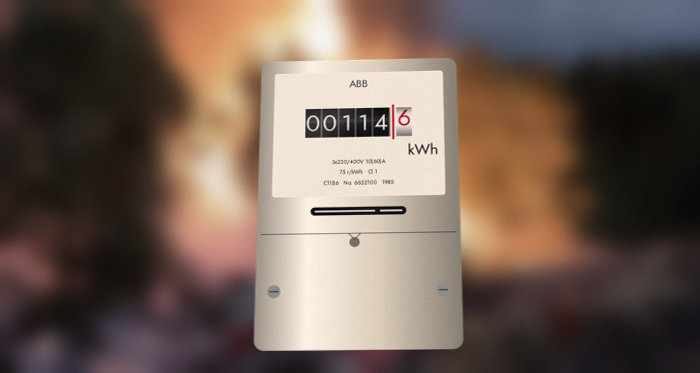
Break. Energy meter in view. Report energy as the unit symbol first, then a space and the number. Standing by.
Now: kWh 114.6
